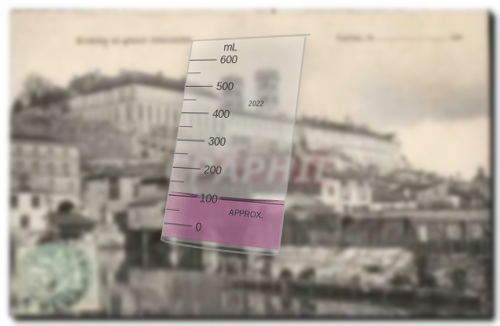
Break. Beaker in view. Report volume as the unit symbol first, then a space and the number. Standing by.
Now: mL 100
